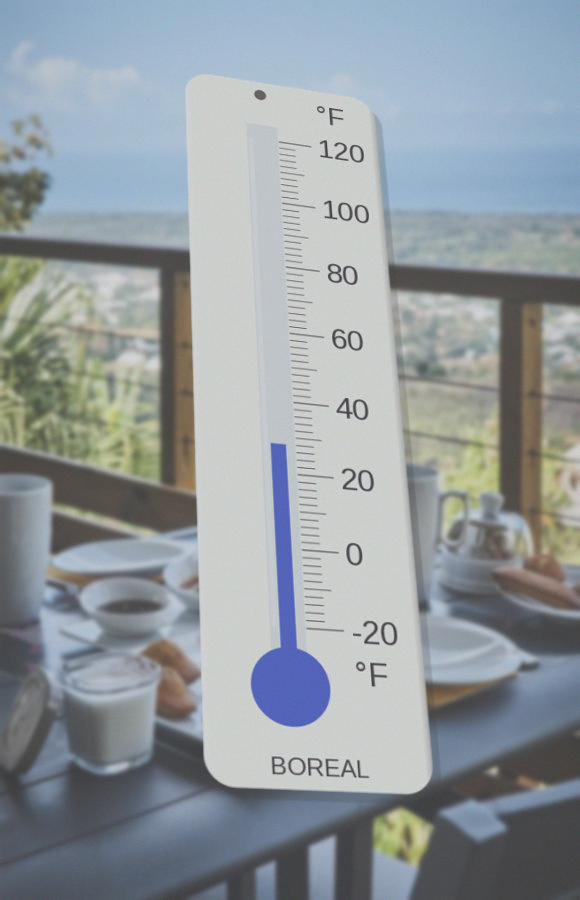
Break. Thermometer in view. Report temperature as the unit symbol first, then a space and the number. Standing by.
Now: °F 28
